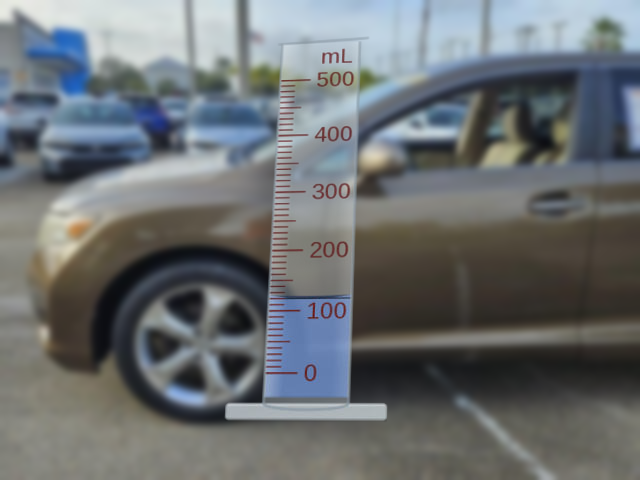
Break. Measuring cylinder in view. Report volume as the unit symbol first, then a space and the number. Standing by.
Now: mL 120
